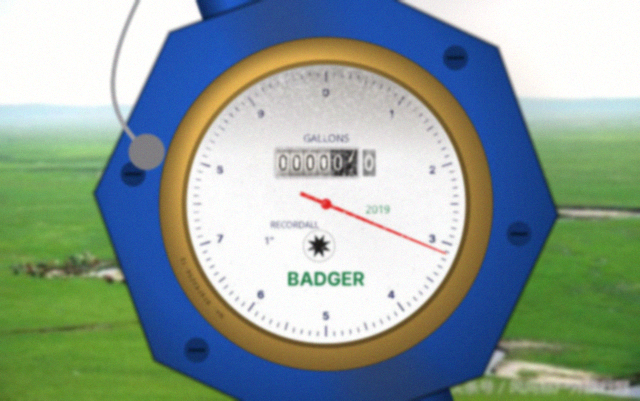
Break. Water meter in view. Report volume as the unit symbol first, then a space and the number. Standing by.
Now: gal 73.1
